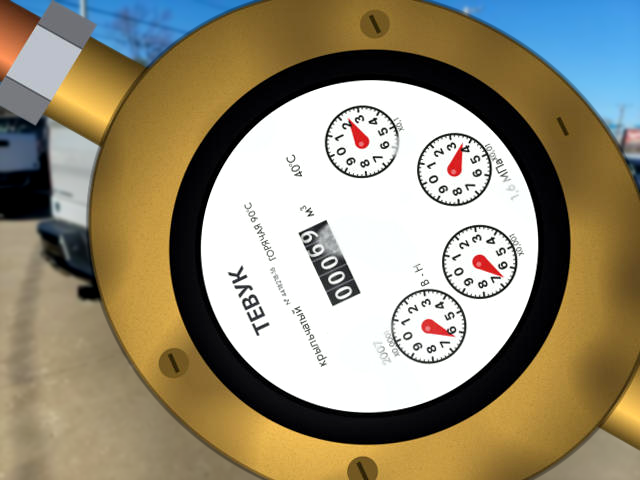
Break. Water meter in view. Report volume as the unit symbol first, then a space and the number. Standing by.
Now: m³ 69.2366
